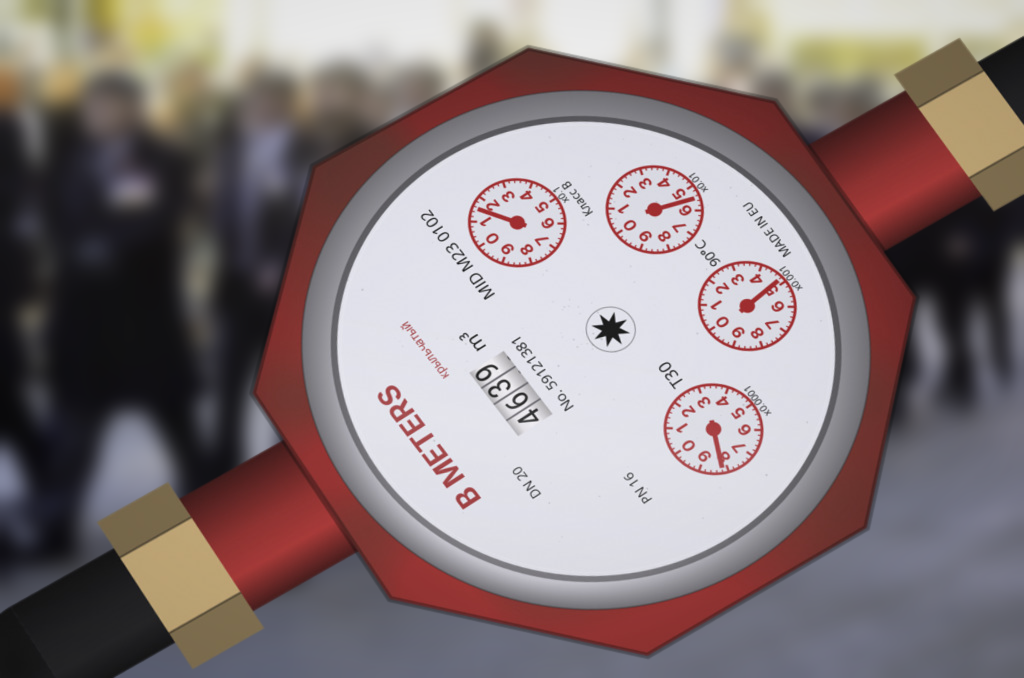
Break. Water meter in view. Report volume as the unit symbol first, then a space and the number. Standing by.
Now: m³ 4639.1548
